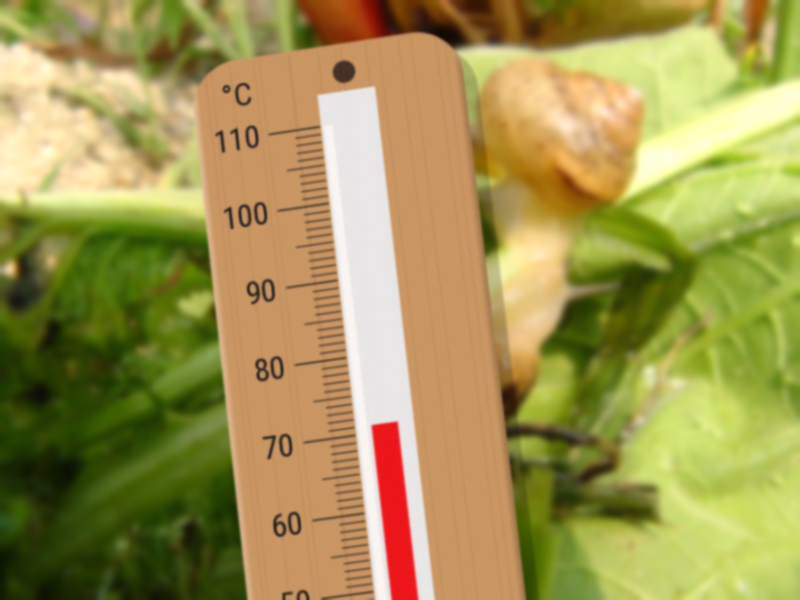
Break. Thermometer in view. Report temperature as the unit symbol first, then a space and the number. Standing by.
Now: °C 71
